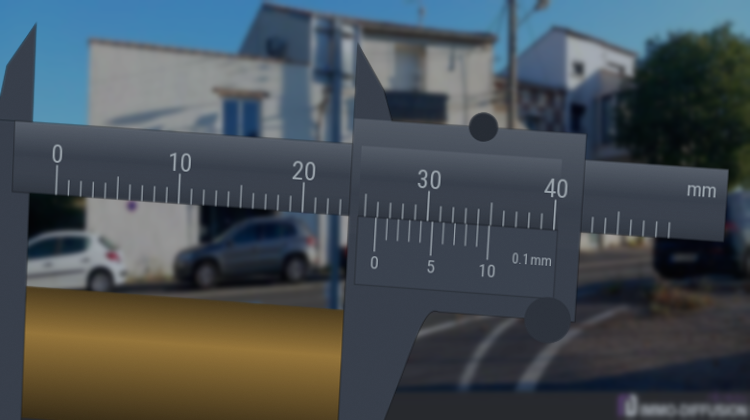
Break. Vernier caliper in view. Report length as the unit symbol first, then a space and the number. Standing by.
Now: mm 25.9
